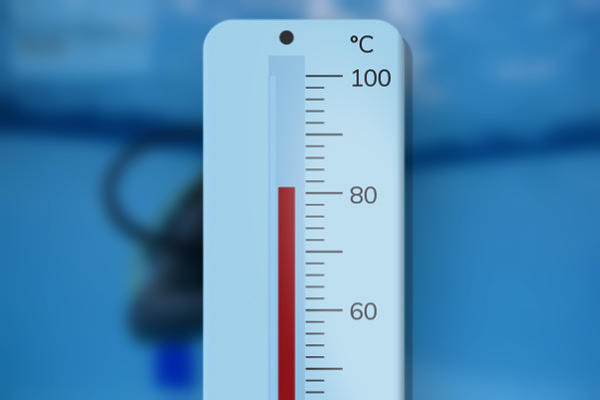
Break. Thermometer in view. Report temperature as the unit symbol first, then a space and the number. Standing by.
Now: °C 81
